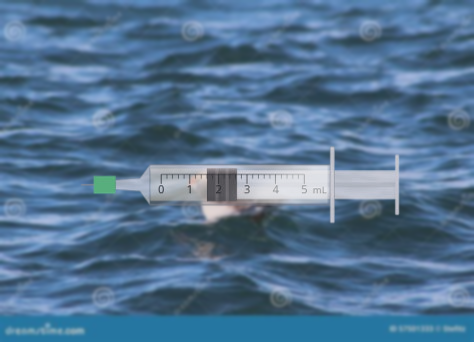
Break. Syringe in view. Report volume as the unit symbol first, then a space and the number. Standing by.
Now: mL 1.6
